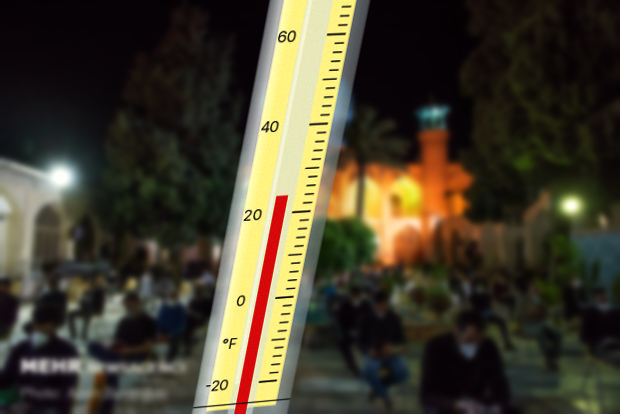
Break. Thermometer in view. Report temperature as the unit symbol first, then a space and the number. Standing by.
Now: °F 24
